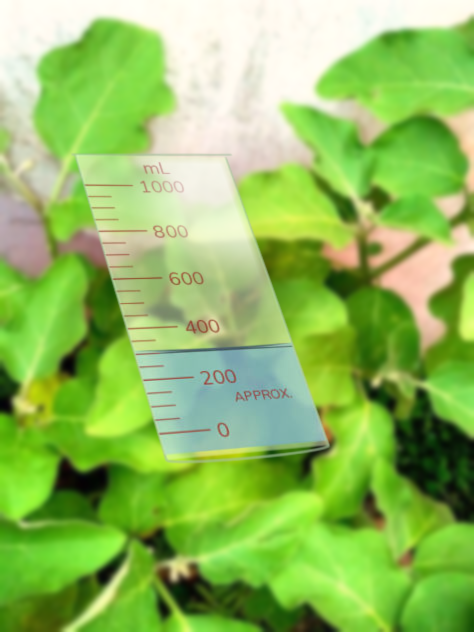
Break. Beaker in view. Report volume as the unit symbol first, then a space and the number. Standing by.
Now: mL 300
